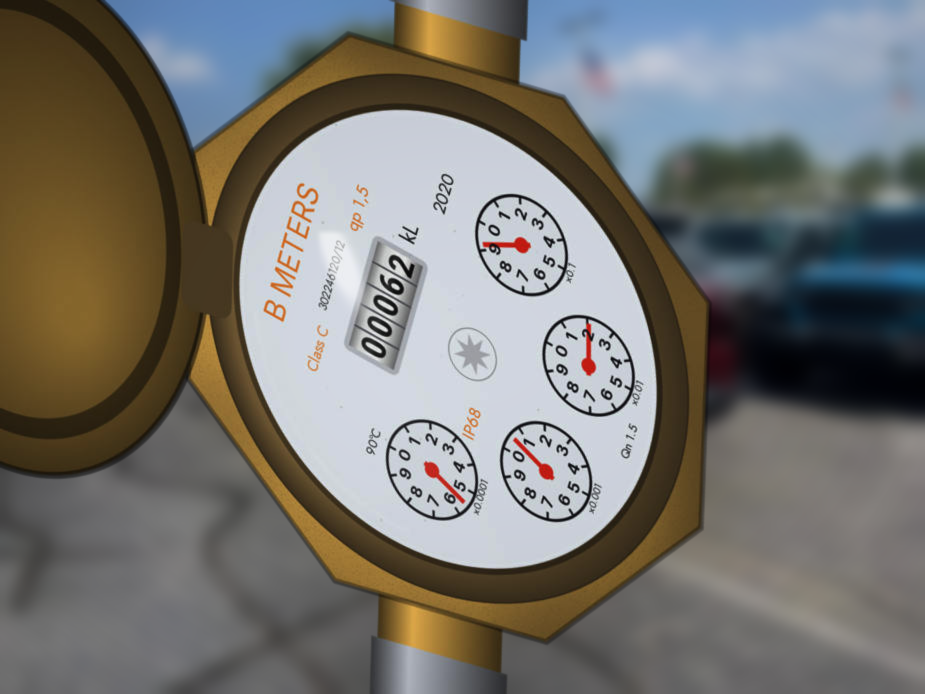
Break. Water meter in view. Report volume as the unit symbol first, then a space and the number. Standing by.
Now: kL 61.9205
